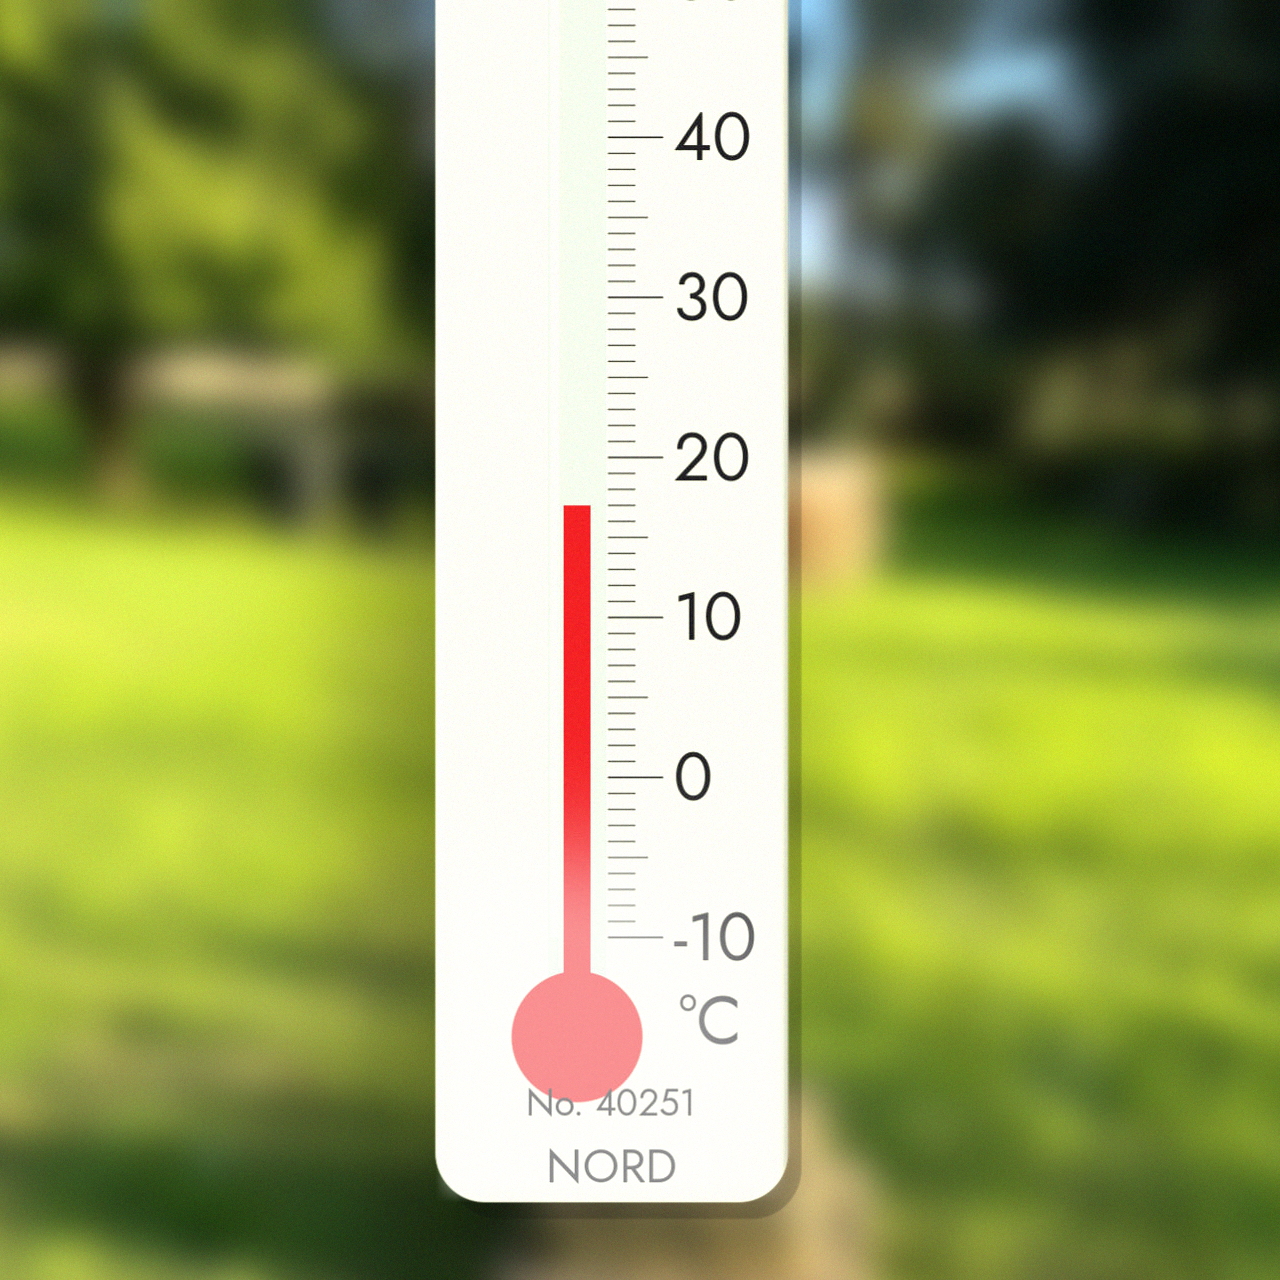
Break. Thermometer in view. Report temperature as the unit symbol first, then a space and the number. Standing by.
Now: °C 17
